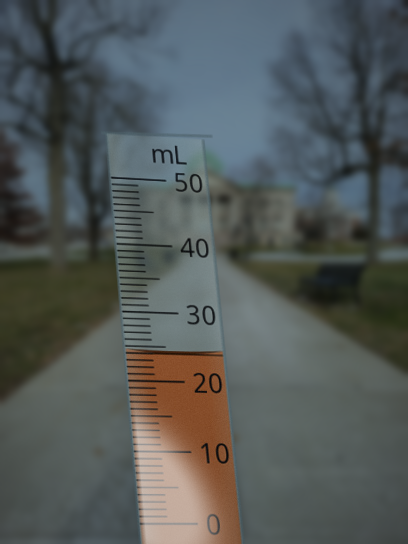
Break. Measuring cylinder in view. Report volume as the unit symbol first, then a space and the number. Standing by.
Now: mL 24
